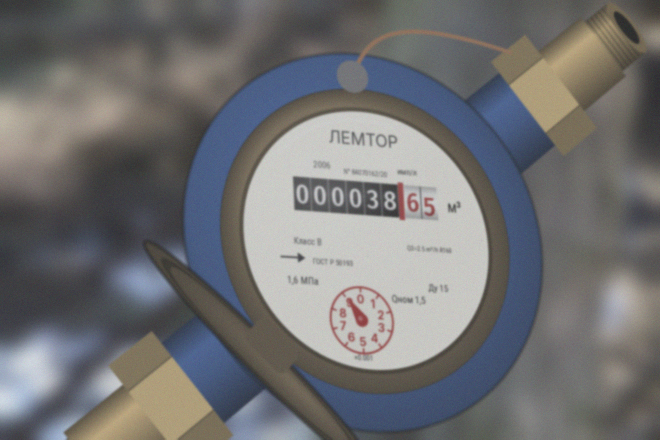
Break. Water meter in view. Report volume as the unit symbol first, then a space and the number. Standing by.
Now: m³ 38.649
